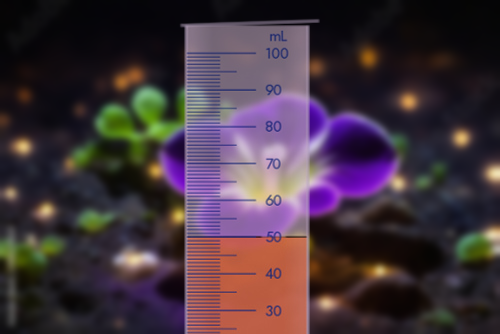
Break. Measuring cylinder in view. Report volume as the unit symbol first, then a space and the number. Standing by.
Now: mL 50
